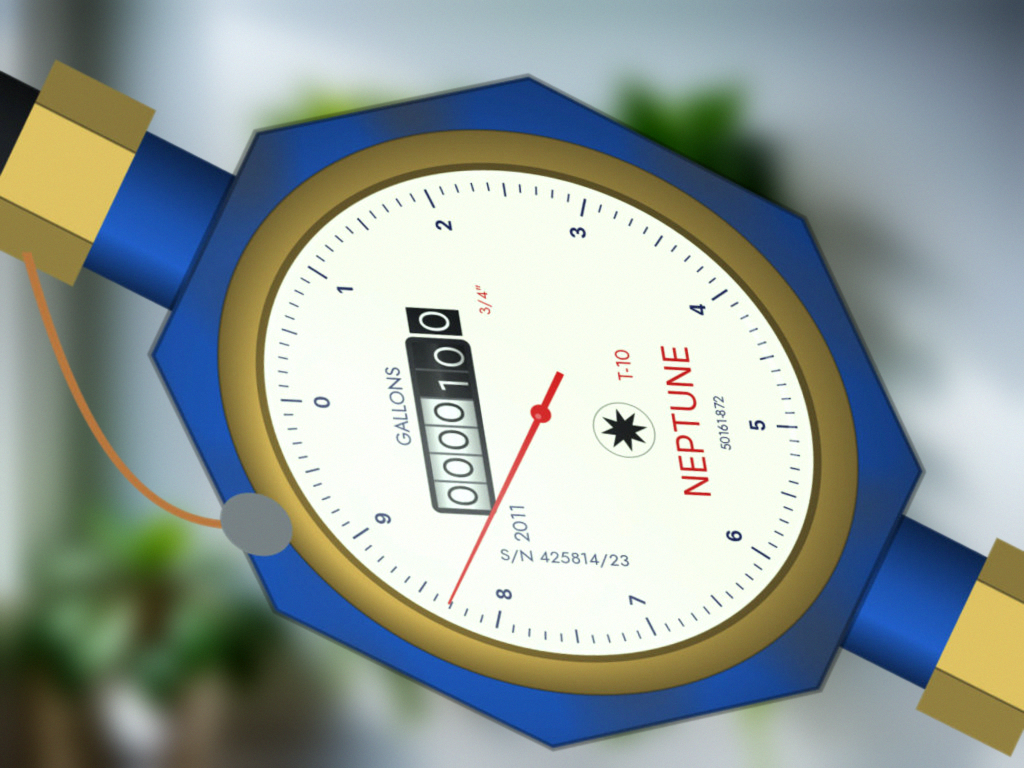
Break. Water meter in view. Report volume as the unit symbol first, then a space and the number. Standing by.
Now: gal 98.3
